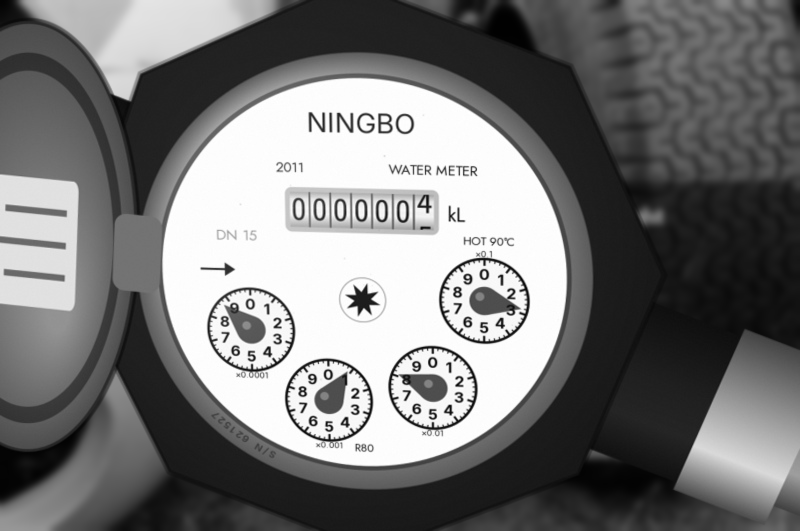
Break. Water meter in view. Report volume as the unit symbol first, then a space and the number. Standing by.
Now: kL 4.2808
